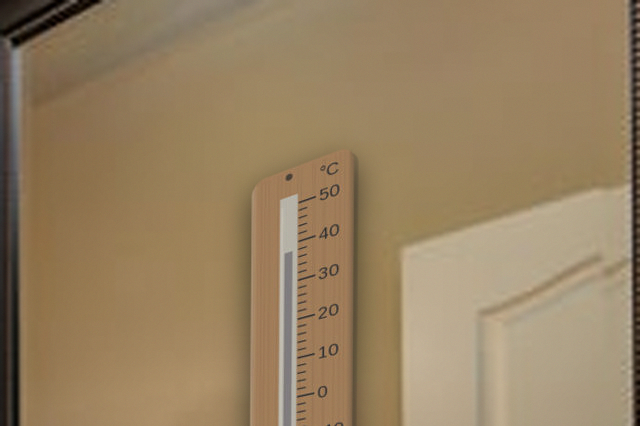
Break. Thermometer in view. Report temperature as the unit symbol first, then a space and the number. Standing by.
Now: °C 38
